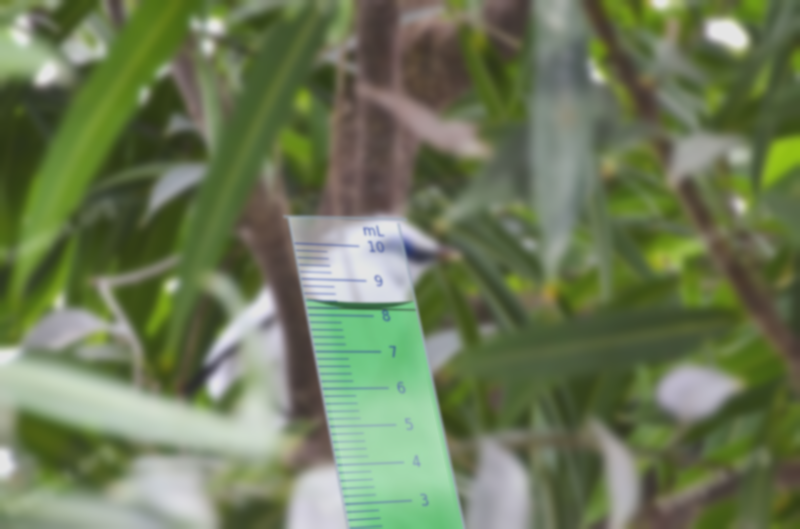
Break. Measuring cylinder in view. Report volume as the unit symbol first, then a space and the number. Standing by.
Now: mL 8.2
